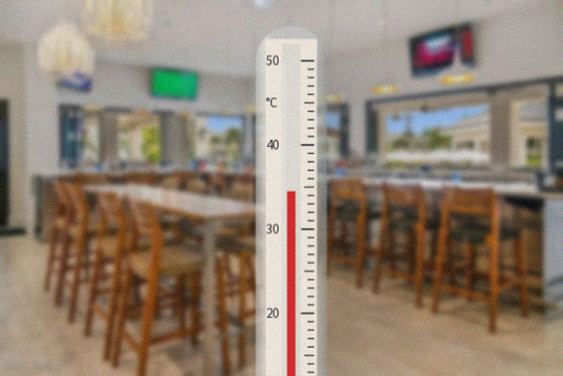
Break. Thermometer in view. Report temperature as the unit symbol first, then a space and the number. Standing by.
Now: °C 34.5
